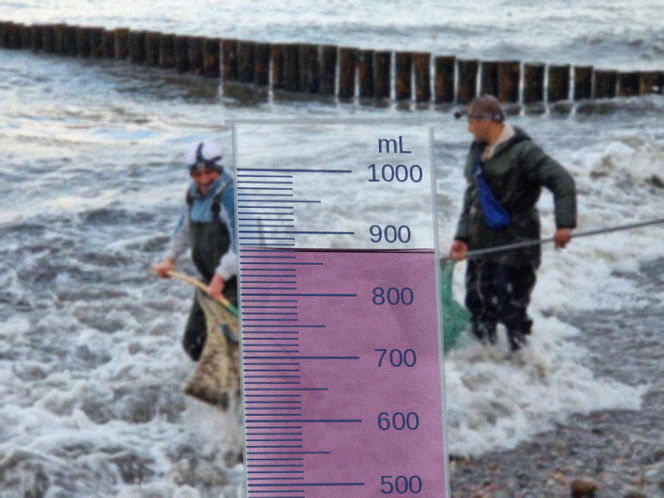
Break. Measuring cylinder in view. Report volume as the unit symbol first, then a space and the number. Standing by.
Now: mL 870
